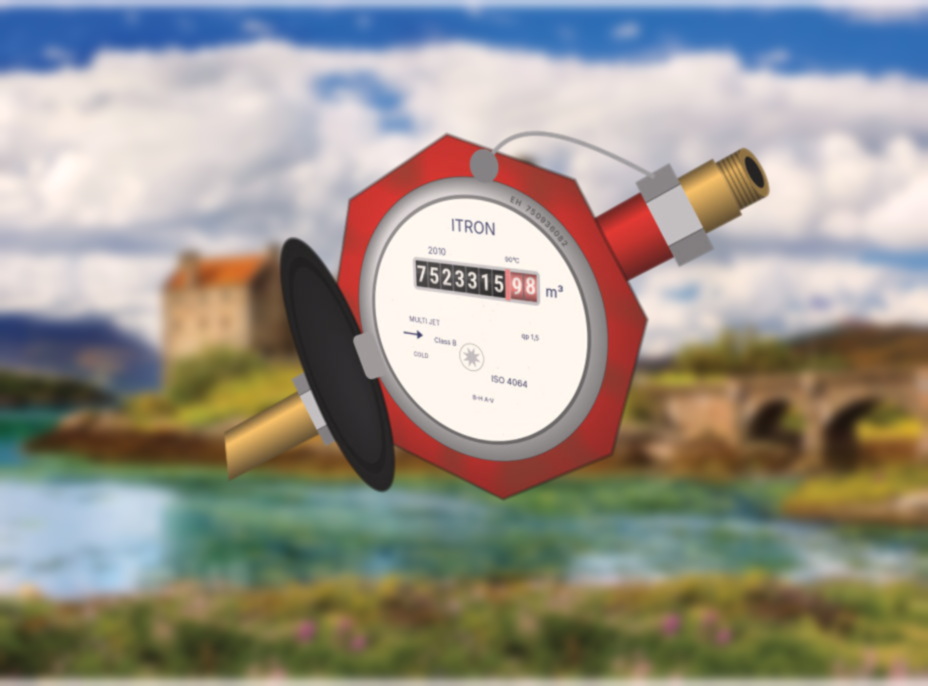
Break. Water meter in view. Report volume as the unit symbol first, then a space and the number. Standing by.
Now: m³ 7523315.98
